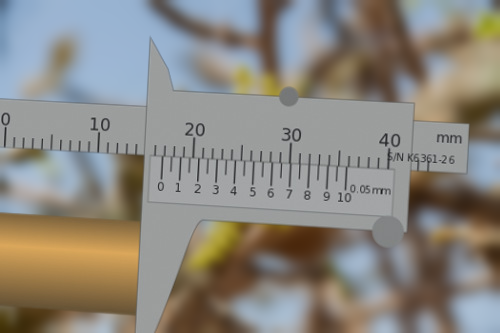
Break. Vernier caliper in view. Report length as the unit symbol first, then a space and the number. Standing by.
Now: mm 16.8
